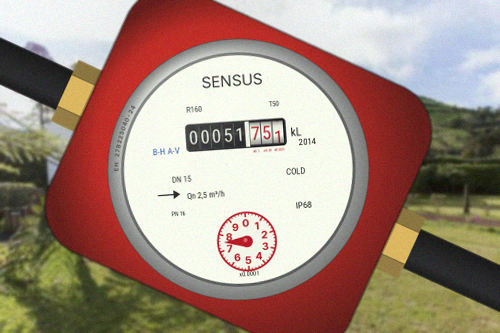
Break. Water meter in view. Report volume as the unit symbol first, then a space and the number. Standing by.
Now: kL 51.7507
